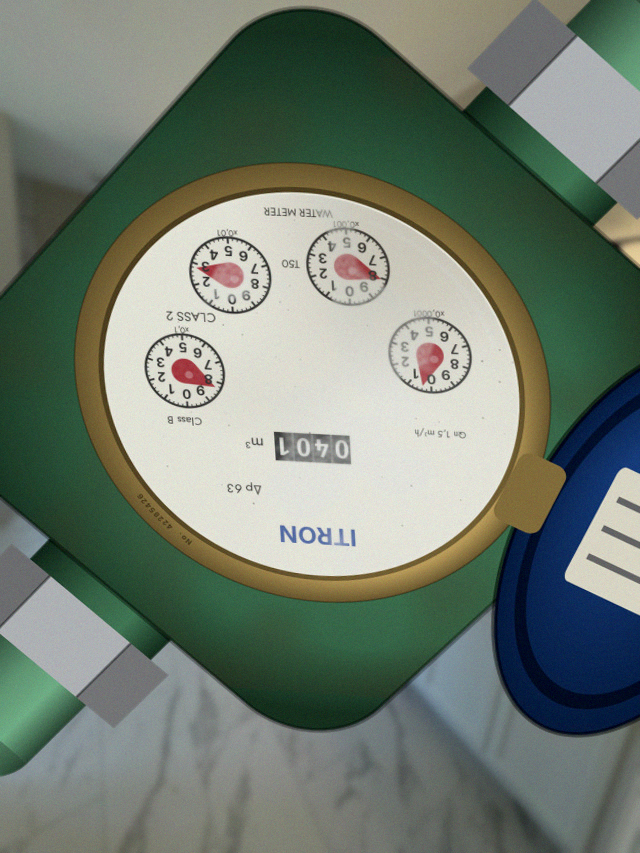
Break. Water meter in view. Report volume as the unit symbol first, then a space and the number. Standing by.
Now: m³ 401.8280
